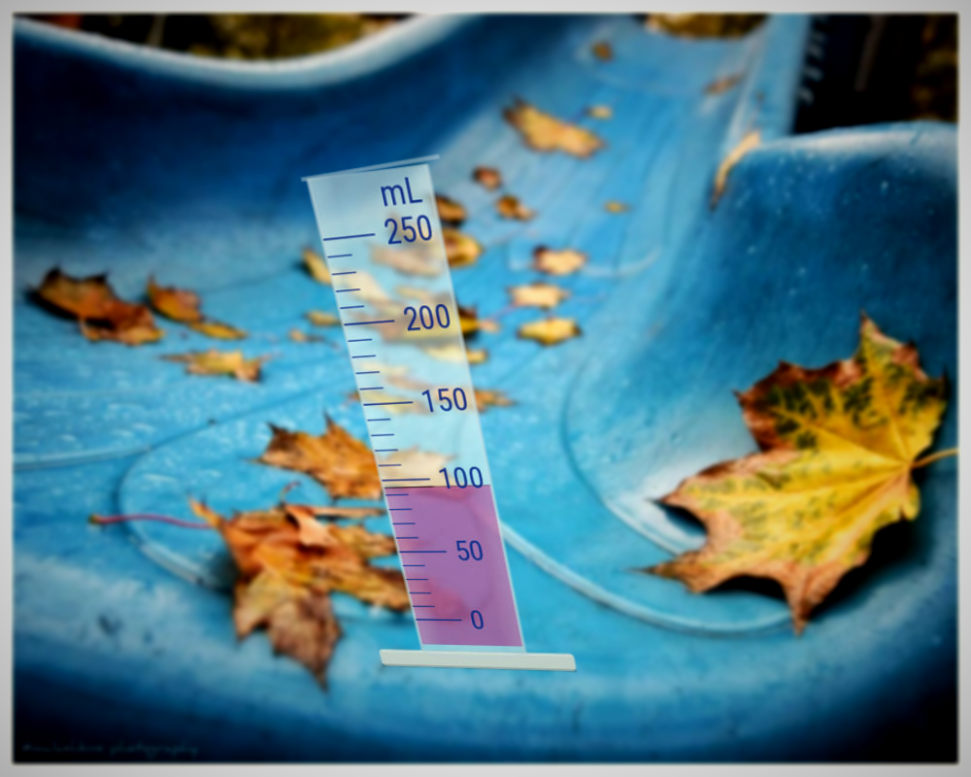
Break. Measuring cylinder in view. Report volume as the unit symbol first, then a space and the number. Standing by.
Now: mL 95
